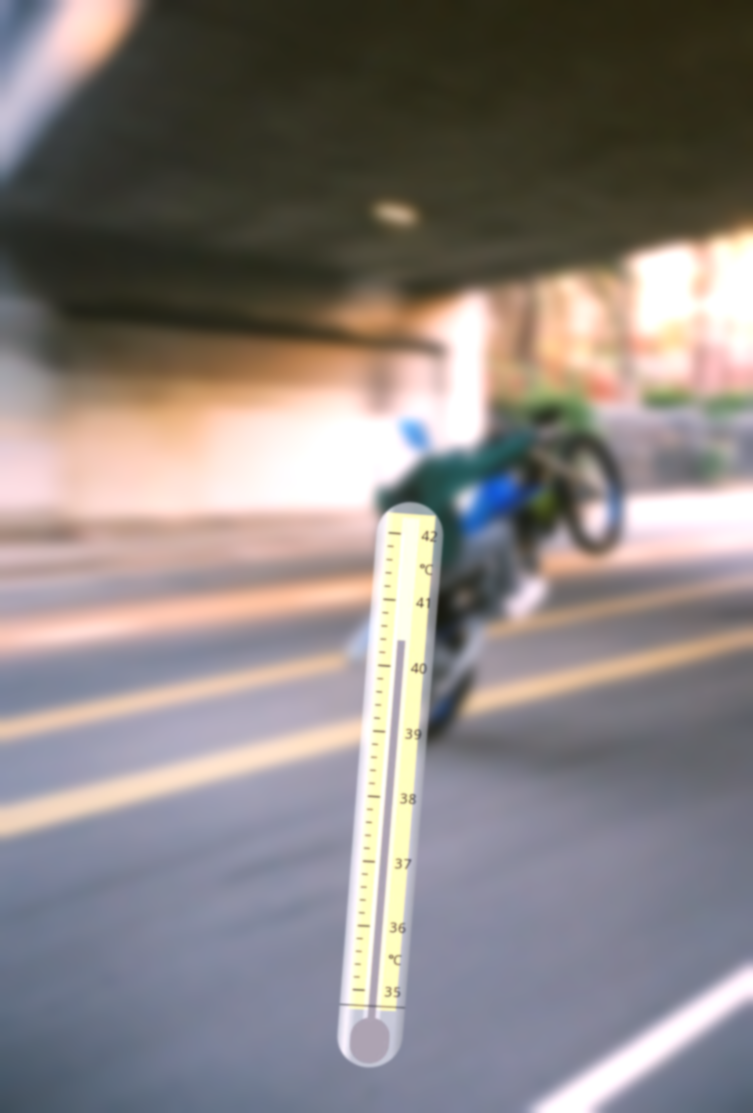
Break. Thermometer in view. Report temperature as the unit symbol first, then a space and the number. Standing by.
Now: °C 40.4
